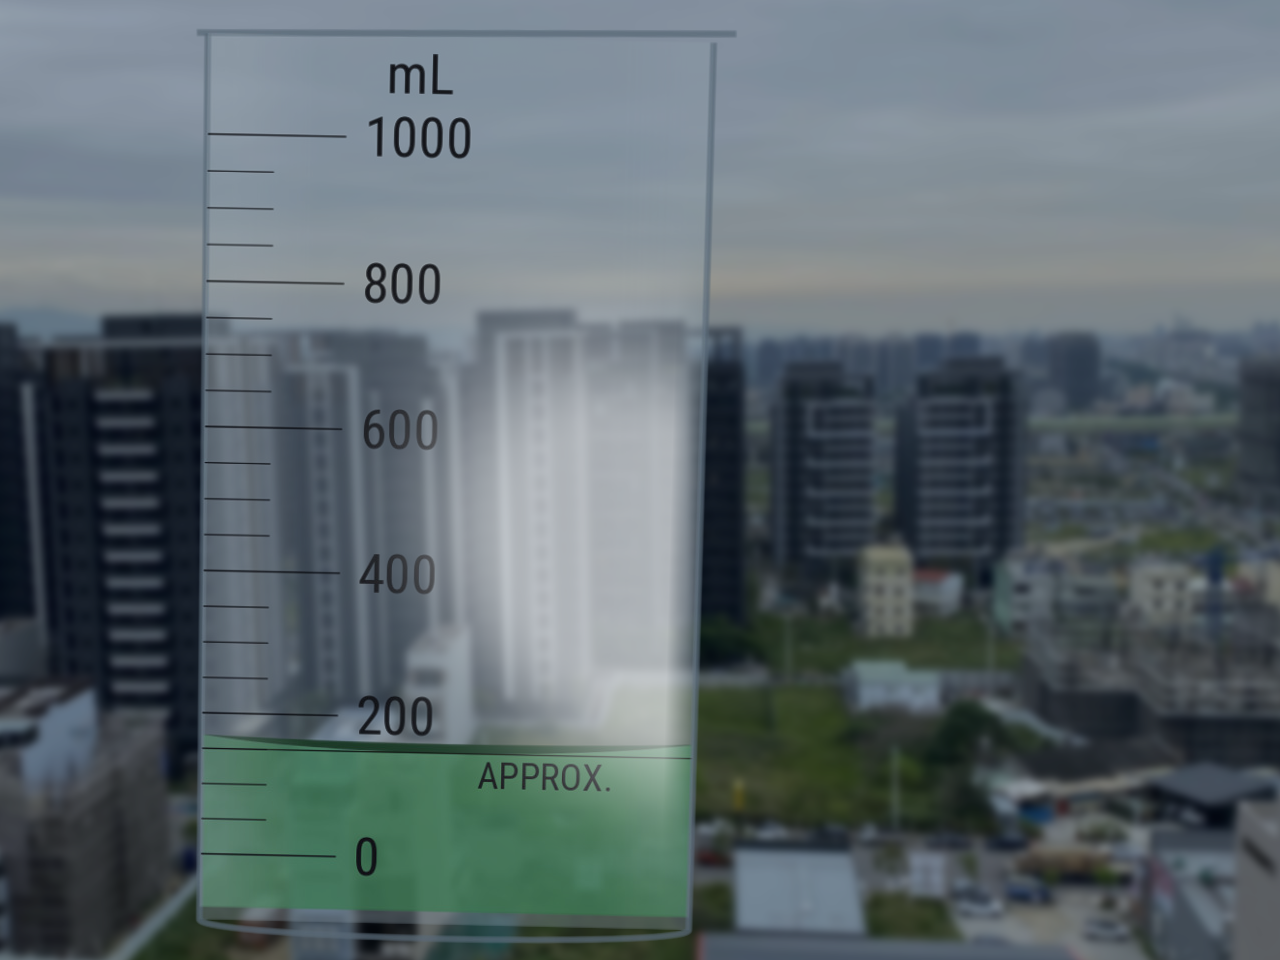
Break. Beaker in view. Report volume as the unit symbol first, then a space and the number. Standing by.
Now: mL 150
